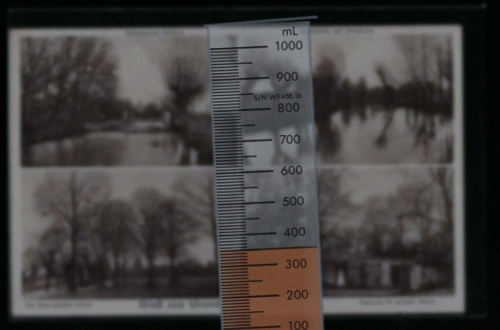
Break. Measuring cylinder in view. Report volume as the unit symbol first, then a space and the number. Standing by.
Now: mL 350
